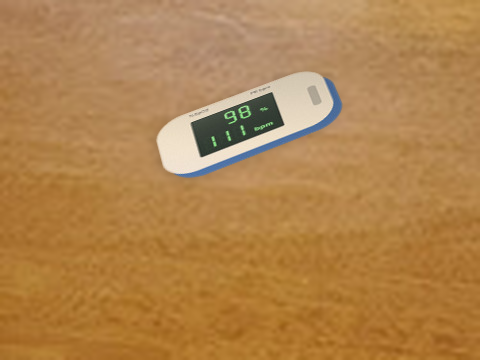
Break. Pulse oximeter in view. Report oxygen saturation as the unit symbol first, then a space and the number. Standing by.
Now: % 98
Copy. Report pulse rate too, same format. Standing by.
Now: bpm 111
